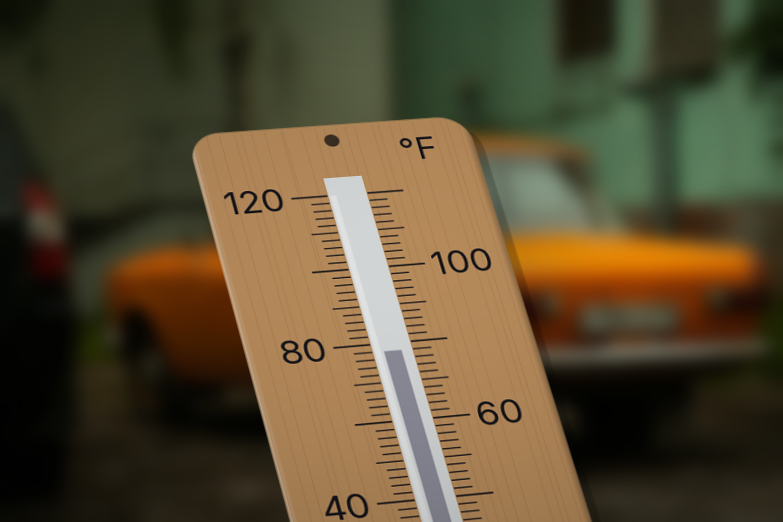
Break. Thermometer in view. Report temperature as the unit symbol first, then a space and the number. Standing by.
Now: °F 78
